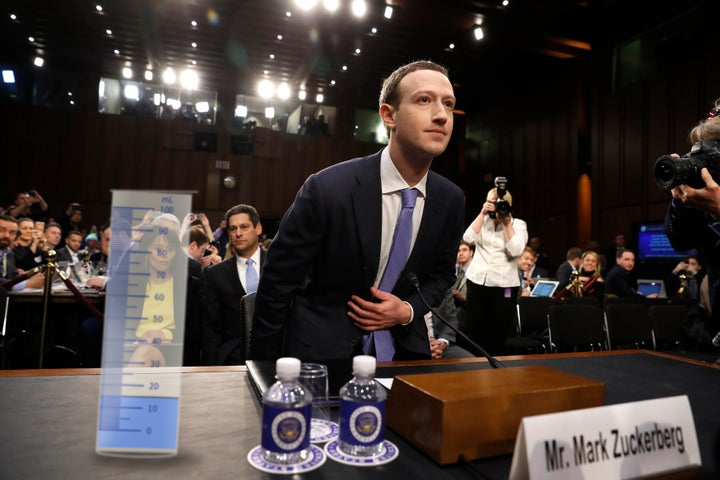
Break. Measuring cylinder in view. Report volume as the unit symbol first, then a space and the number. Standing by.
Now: mL 15
